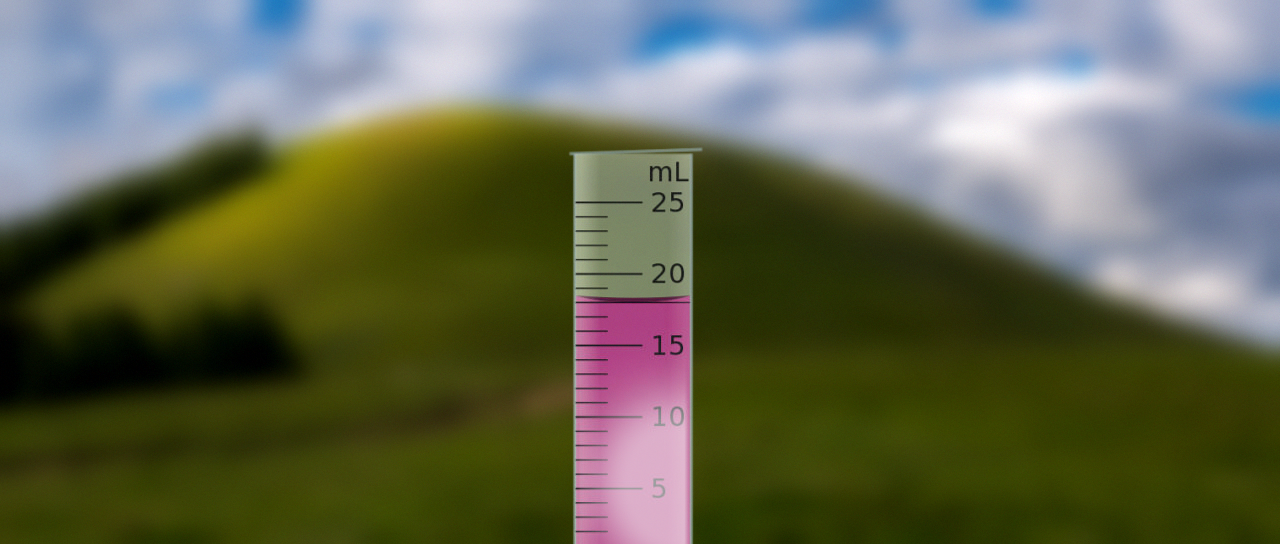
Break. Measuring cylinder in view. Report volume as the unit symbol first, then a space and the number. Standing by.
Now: mL 18
